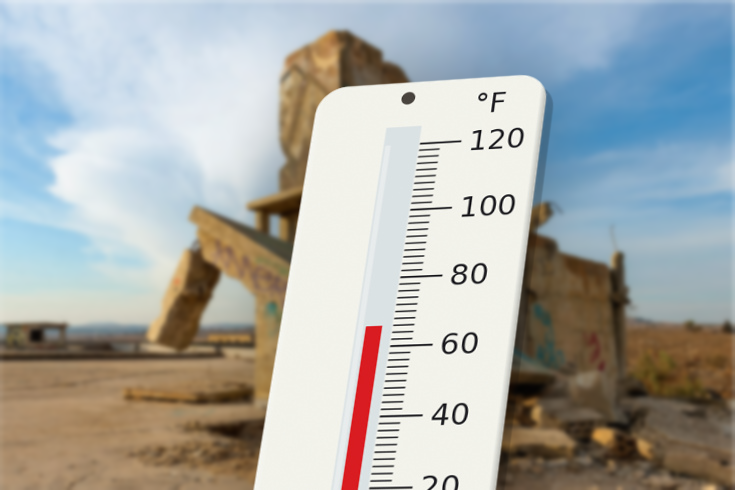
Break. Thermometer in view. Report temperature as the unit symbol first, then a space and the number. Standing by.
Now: °F 66
